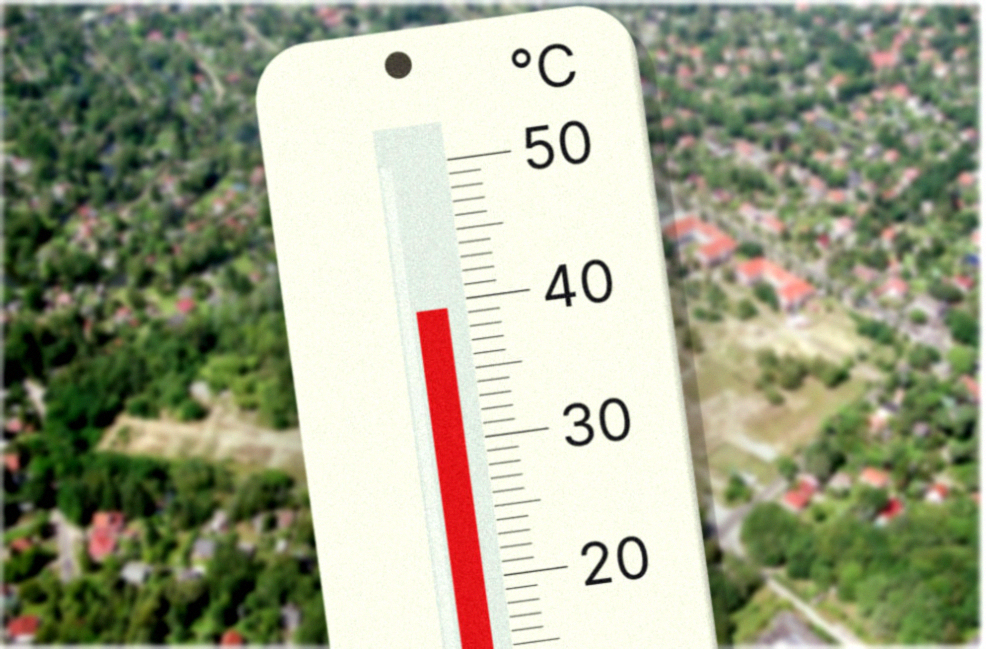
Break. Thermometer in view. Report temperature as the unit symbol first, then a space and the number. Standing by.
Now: °C 39.5
